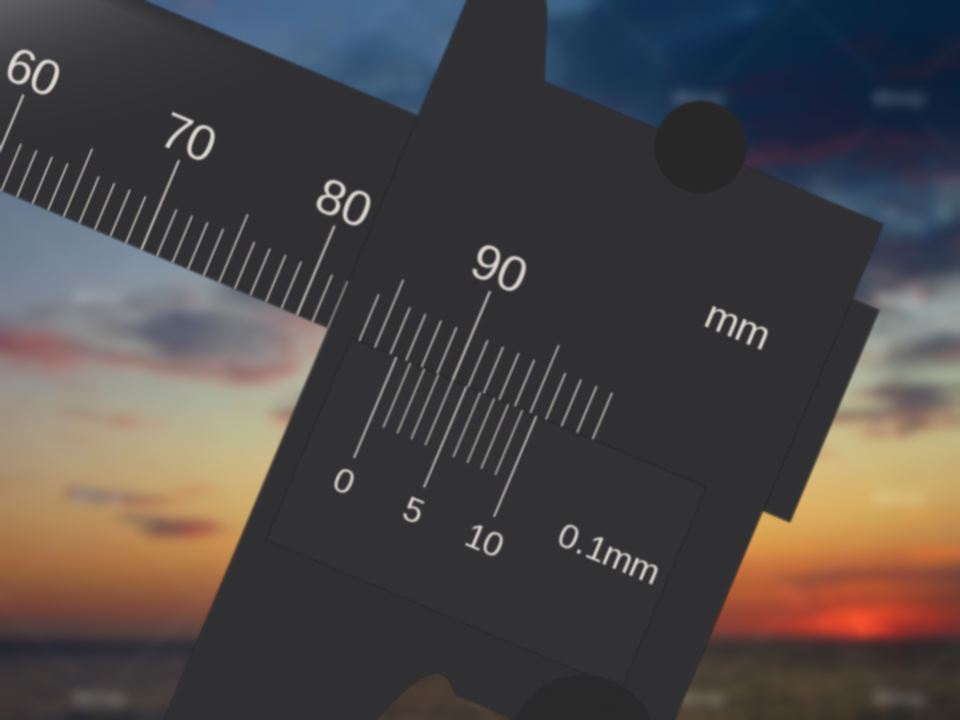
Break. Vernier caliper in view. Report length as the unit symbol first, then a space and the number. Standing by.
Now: mm 86.4
